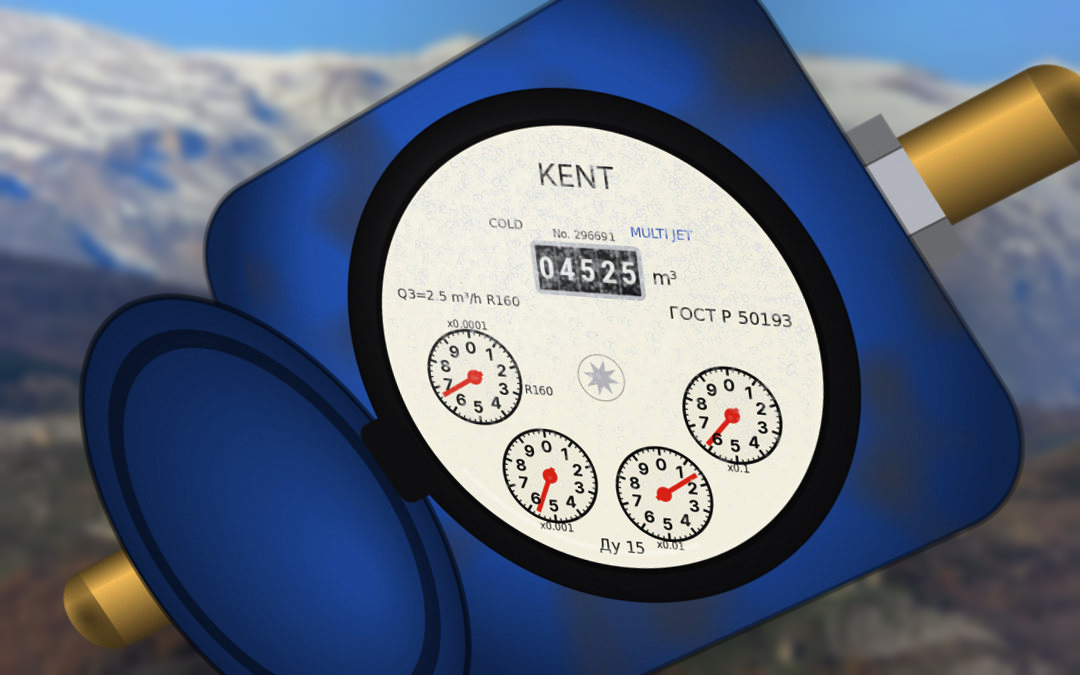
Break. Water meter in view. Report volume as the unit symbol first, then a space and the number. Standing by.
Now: m³ 4525.6156
